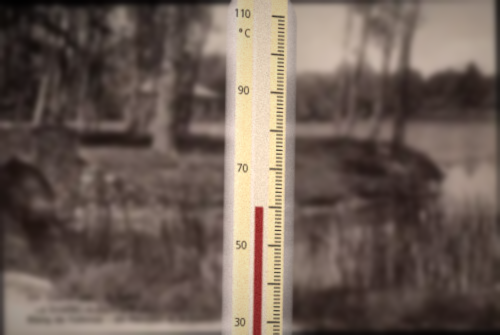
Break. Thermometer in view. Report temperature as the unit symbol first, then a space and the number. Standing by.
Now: °C 60
